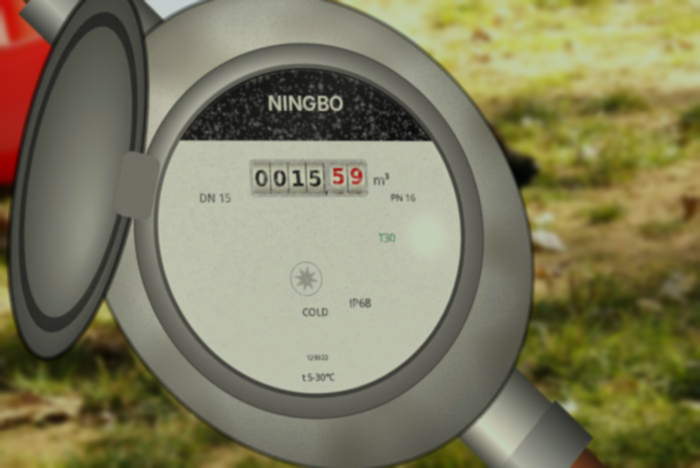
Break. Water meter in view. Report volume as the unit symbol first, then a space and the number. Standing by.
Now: m³ 15.59
